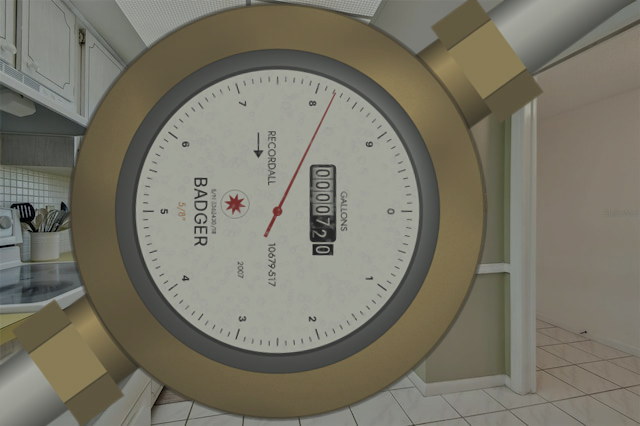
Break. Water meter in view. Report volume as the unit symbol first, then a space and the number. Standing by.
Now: gal 718.2
